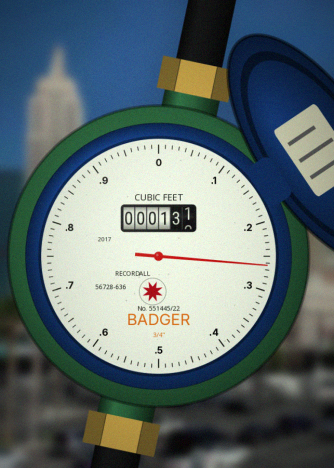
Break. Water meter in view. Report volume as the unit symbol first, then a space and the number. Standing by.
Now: ft³ 131.26
